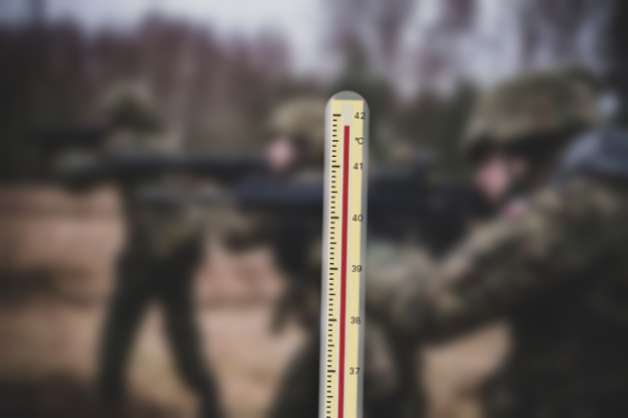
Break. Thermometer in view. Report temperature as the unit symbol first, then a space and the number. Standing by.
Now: °C 41.8
